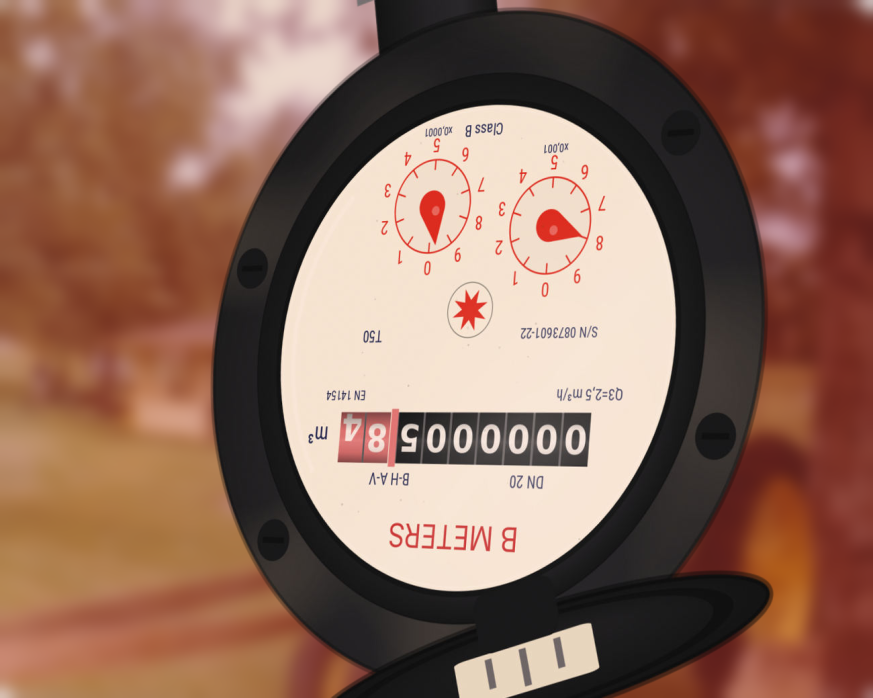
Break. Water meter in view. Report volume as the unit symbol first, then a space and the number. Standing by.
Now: m³ 5.8379
